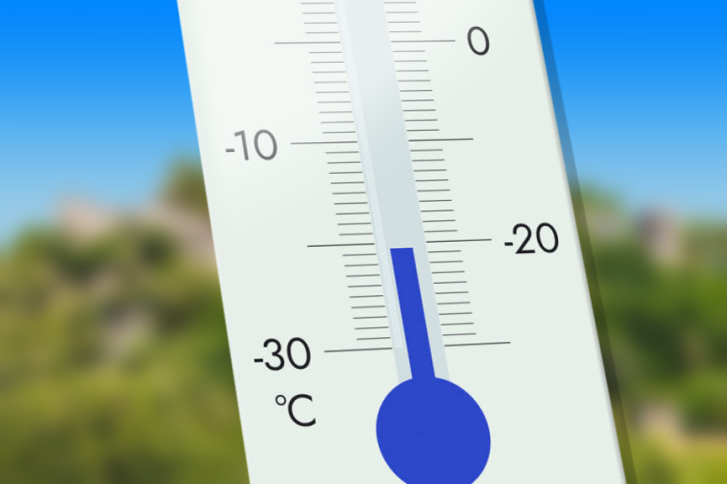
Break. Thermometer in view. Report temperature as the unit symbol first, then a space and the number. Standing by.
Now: °C -20.5
